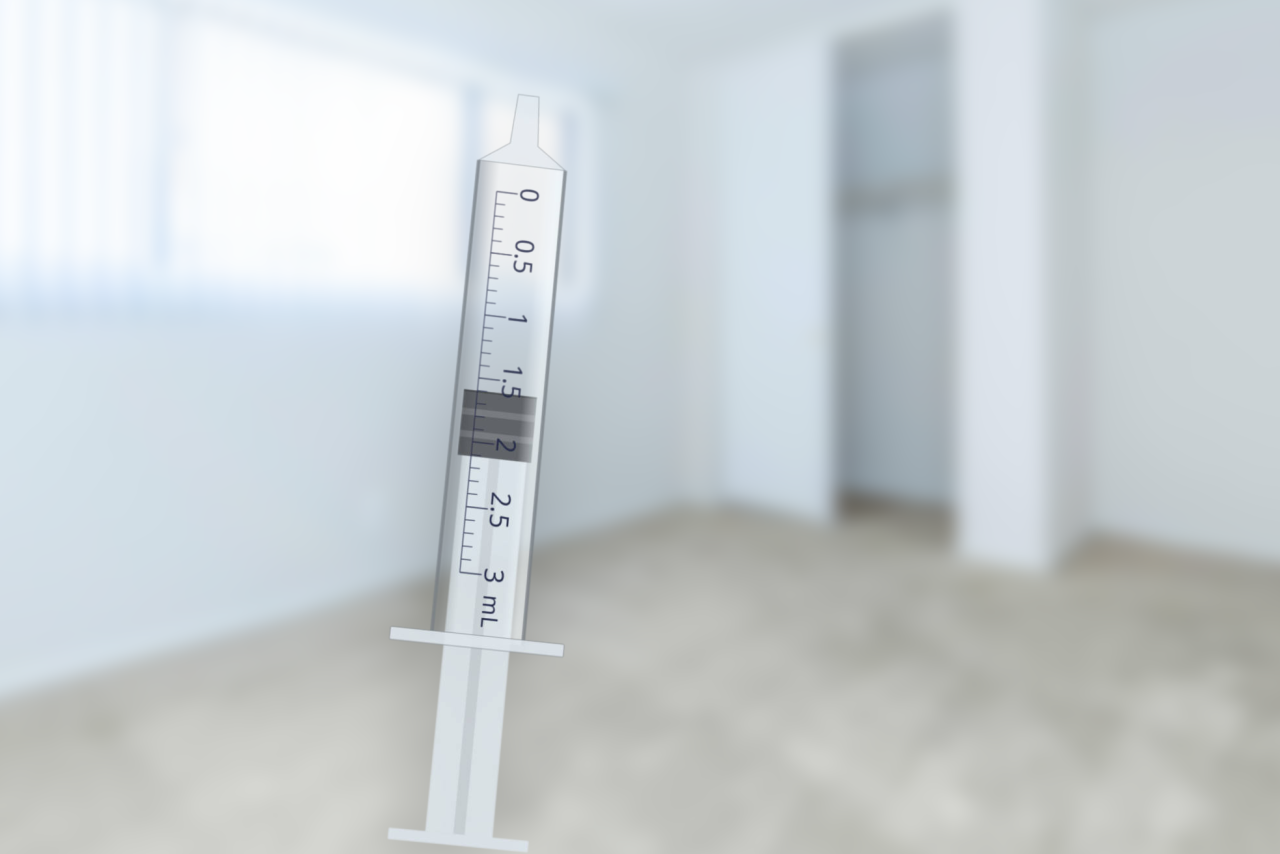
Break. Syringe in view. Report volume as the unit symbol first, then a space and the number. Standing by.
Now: mL 1.6
